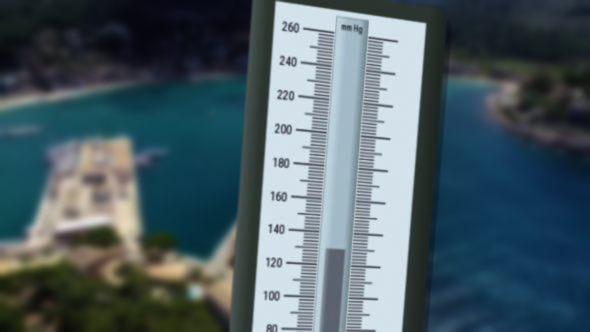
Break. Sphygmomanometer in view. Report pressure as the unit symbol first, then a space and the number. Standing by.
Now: mmHg 130
